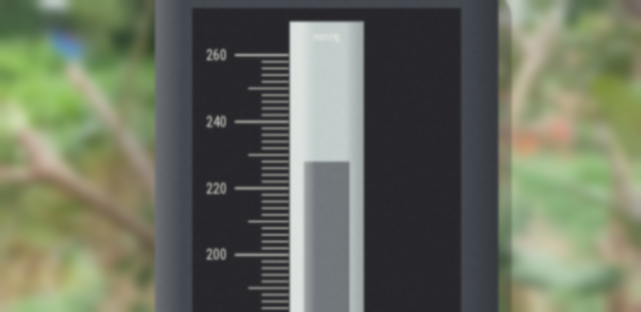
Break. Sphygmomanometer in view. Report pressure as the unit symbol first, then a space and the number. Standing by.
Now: mmHg 228
